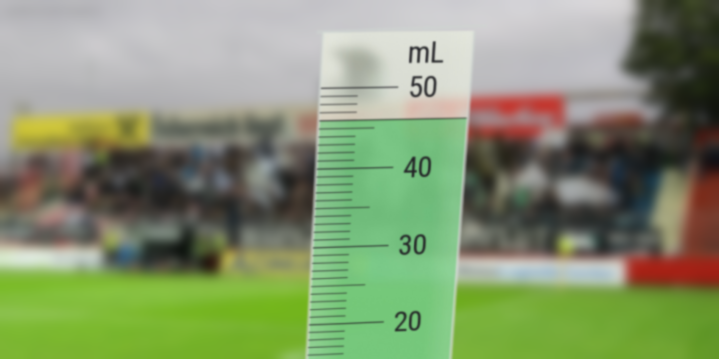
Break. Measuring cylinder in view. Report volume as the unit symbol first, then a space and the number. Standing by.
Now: mL 46
